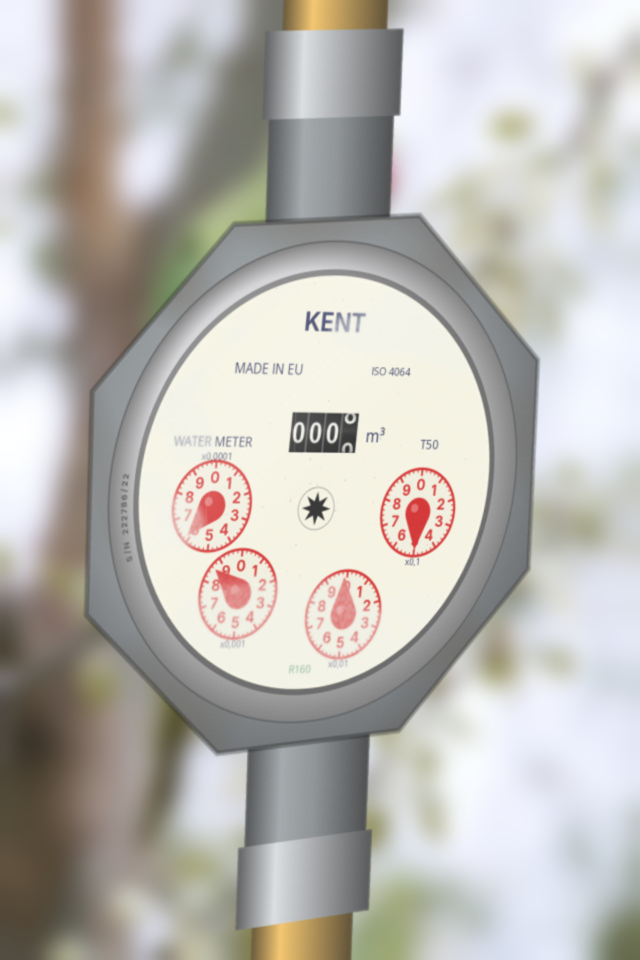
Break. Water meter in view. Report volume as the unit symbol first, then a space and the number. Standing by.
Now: m³ 8.4986
